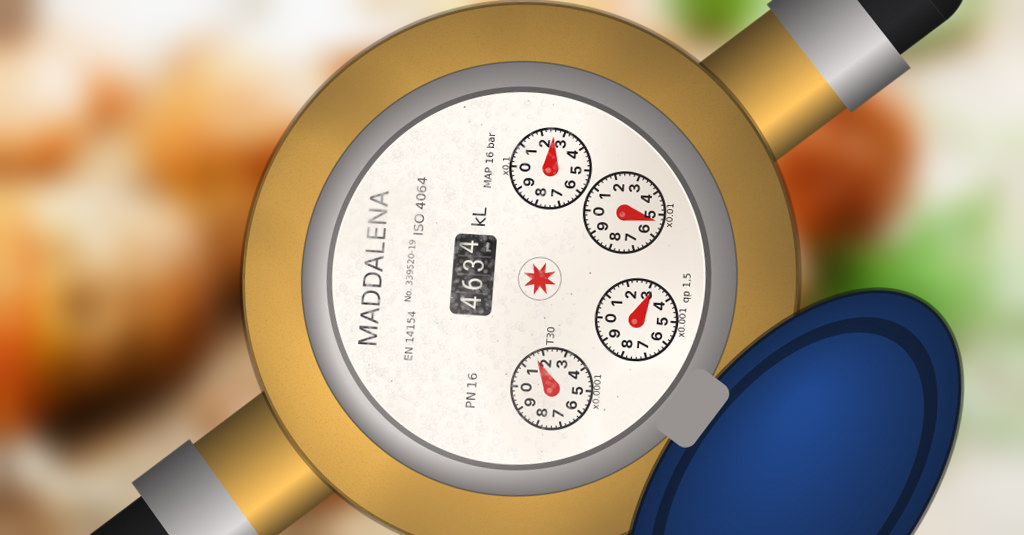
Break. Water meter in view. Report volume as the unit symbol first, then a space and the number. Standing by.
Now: kL 4634.2531
